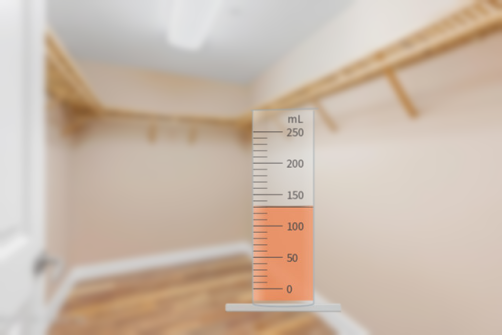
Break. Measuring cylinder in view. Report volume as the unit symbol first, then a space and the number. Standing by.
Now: mL 130
